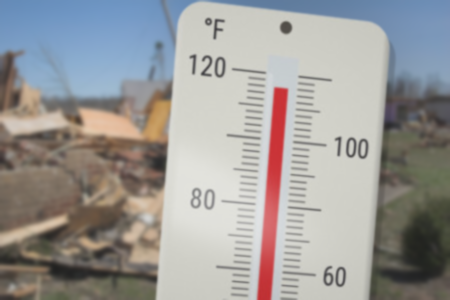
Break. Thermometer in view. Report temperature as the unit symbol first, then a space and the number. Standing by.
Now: °F 116
